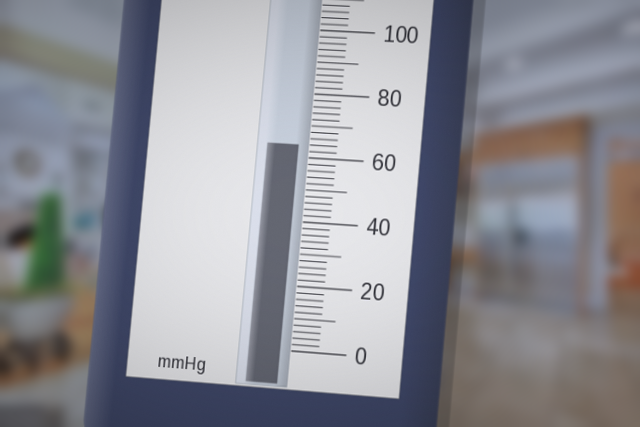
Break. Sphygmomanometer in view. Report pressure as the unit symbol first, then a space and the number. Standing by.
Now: mmHg 64
